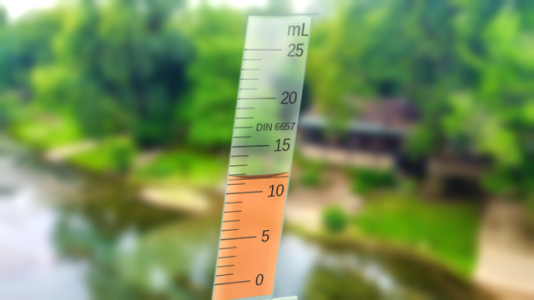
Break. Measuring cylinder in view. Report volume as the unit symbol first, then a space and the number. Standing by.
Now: mL 11.5
